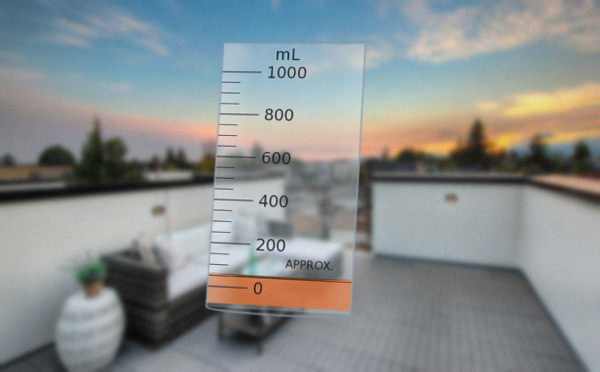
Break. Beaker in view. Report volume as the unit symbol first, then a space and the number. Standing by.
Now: mL 50
